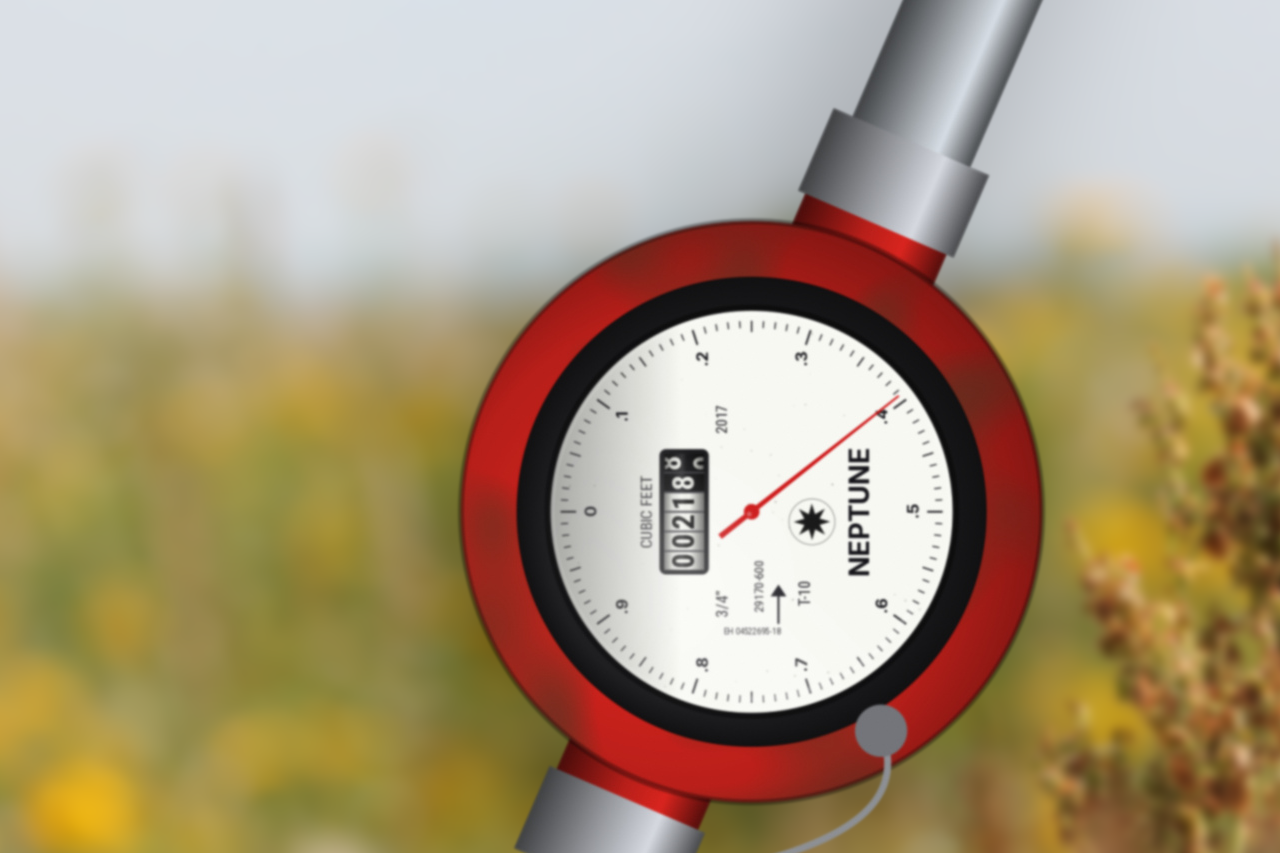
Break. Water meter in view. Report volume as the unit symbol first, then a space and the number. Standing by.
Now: ft³ 2188.39
